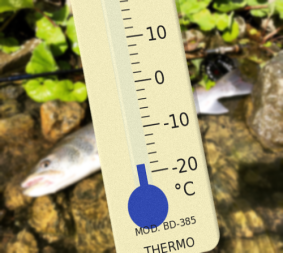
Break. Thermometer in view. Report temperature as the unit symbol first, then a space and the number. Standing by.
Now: °C -18
